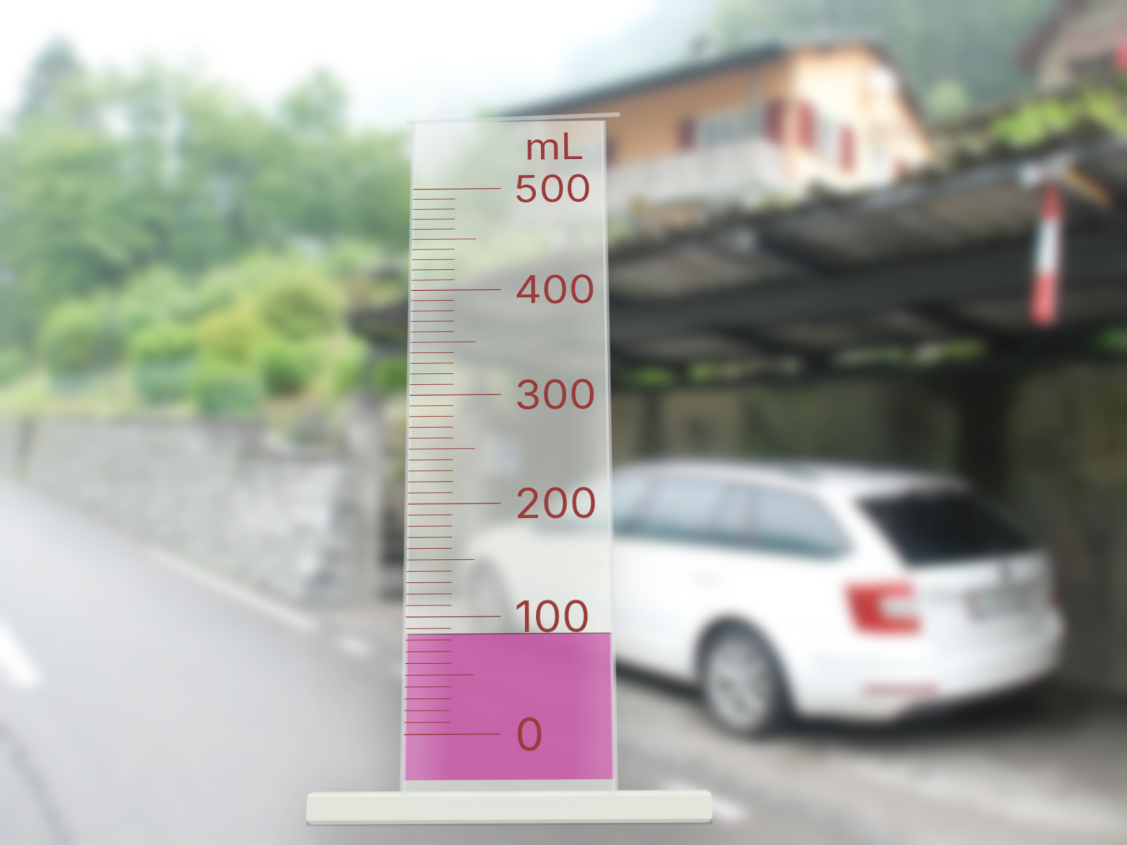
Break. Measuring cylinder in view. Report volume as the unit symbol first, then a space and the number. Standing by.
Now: mL 85
